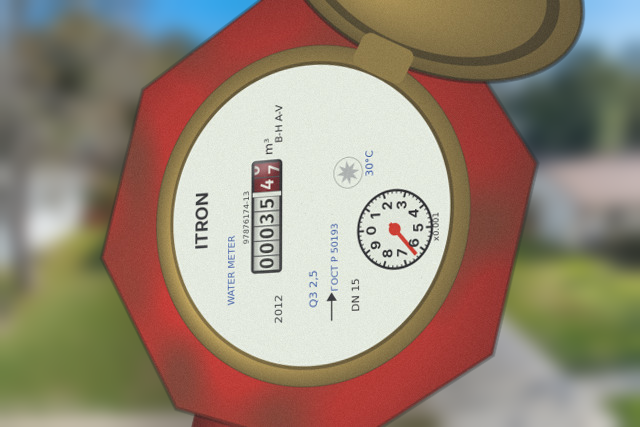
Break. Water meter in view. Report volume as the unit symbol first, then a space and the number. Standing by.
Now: m³ 35.466
